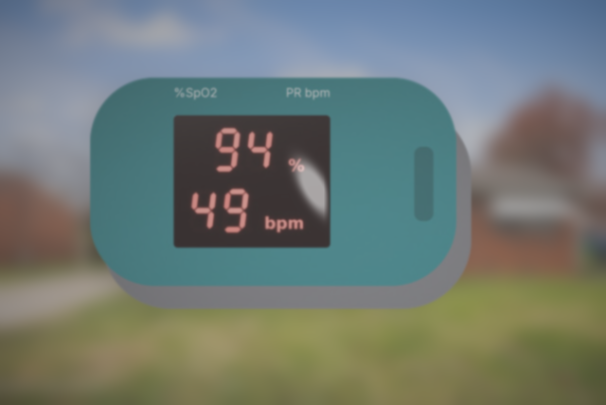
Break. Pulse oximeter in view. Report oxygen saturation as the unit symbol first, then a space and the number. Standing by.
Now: % 94
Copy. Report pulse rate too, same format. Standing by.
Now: bpm 49
